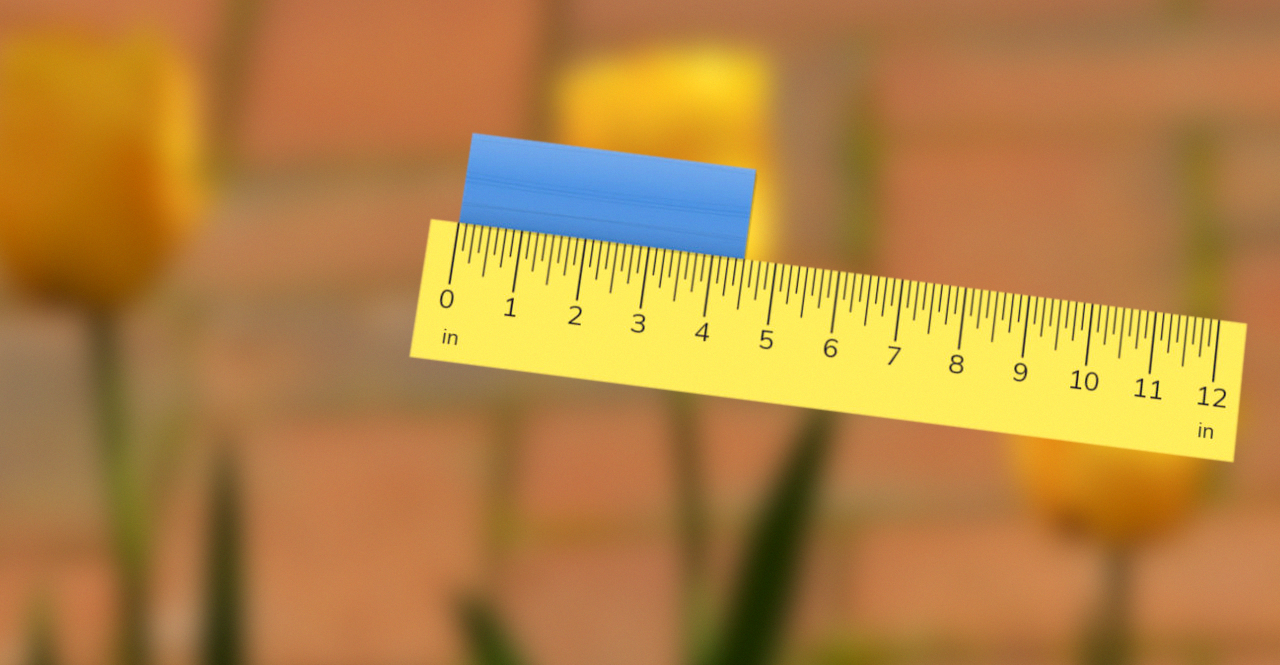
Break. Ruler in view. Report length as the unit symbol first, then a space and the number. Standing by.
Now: in 4.5
